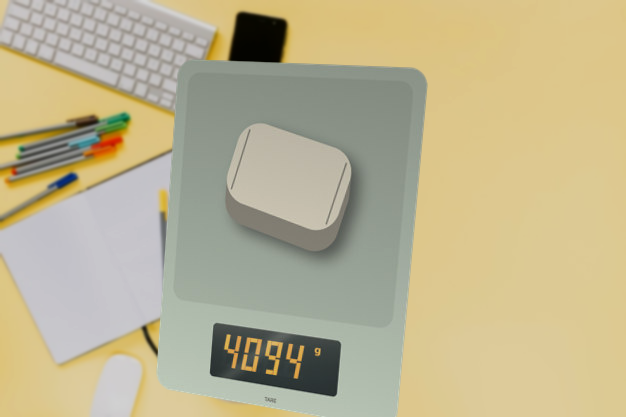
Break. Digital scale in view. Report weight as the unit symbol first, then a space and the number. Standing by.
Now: g 4094
